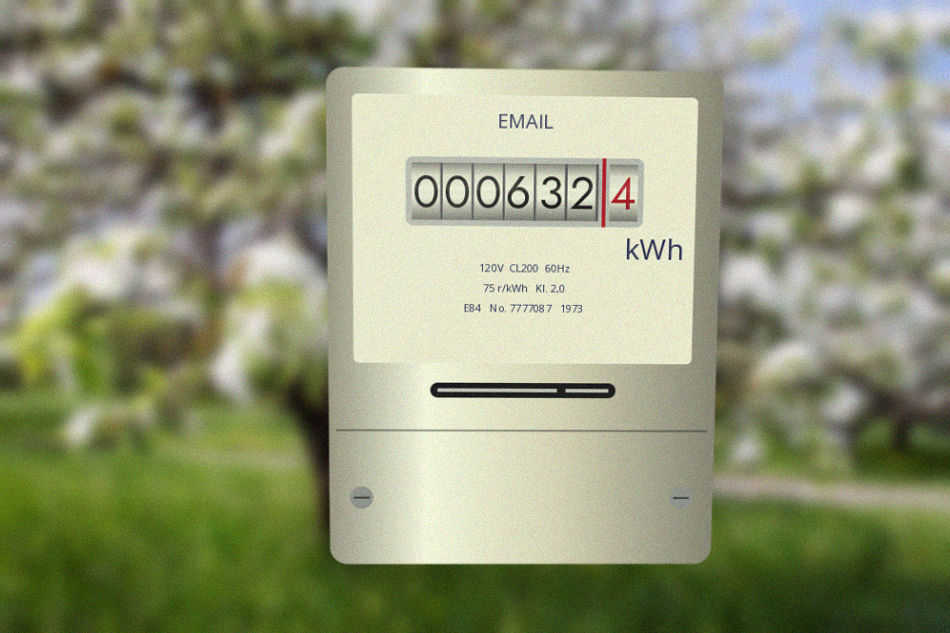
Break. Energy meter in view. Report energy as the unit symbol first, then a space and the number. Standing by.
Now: kWh 632.4
